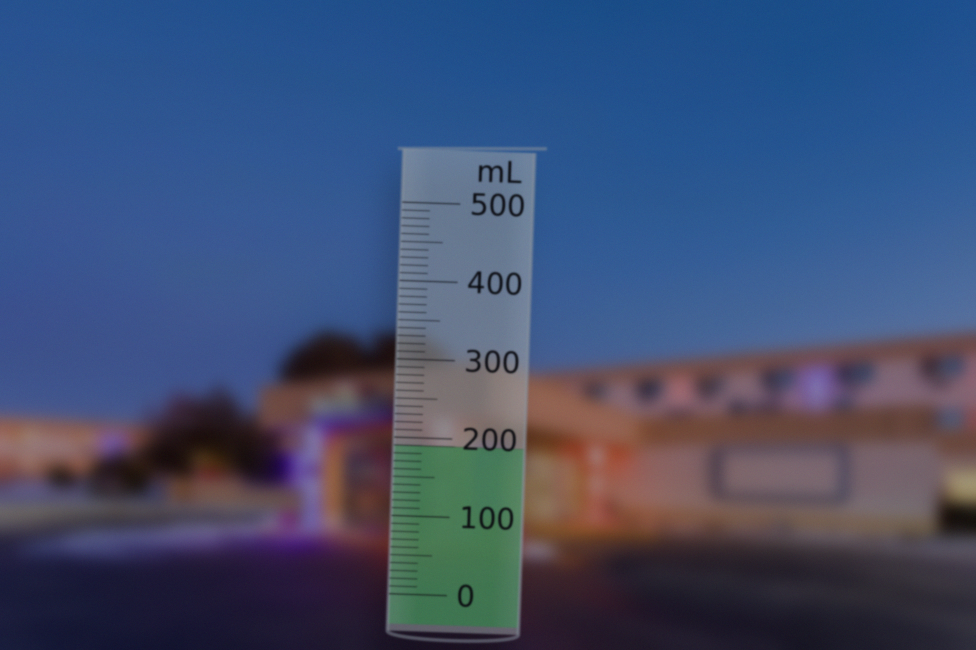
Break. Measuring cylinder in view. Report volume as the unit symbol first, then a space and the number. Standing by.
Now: mL 190
